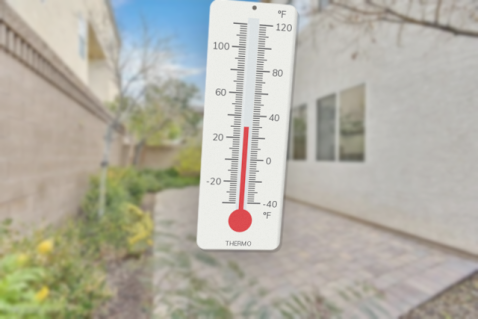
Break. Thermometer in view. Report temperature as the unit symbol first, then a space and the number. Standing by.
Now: °F 30
